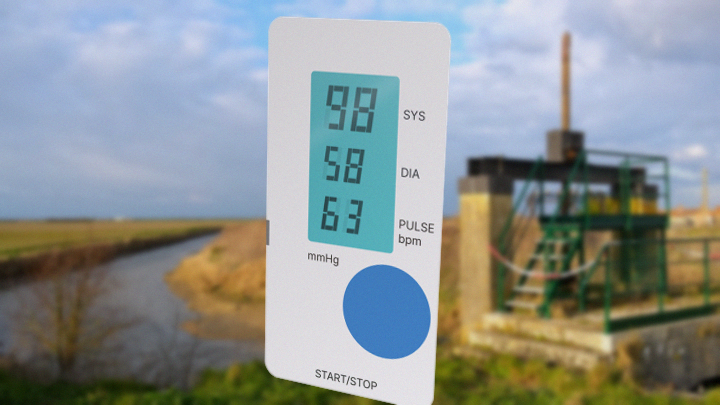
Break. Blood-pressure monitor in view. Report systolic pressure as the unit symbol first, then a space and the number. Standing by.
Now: mmHg 98
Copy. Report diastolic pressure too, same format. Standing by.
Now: mmHg 58
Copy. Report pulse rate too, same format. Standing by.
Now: bpm 63
